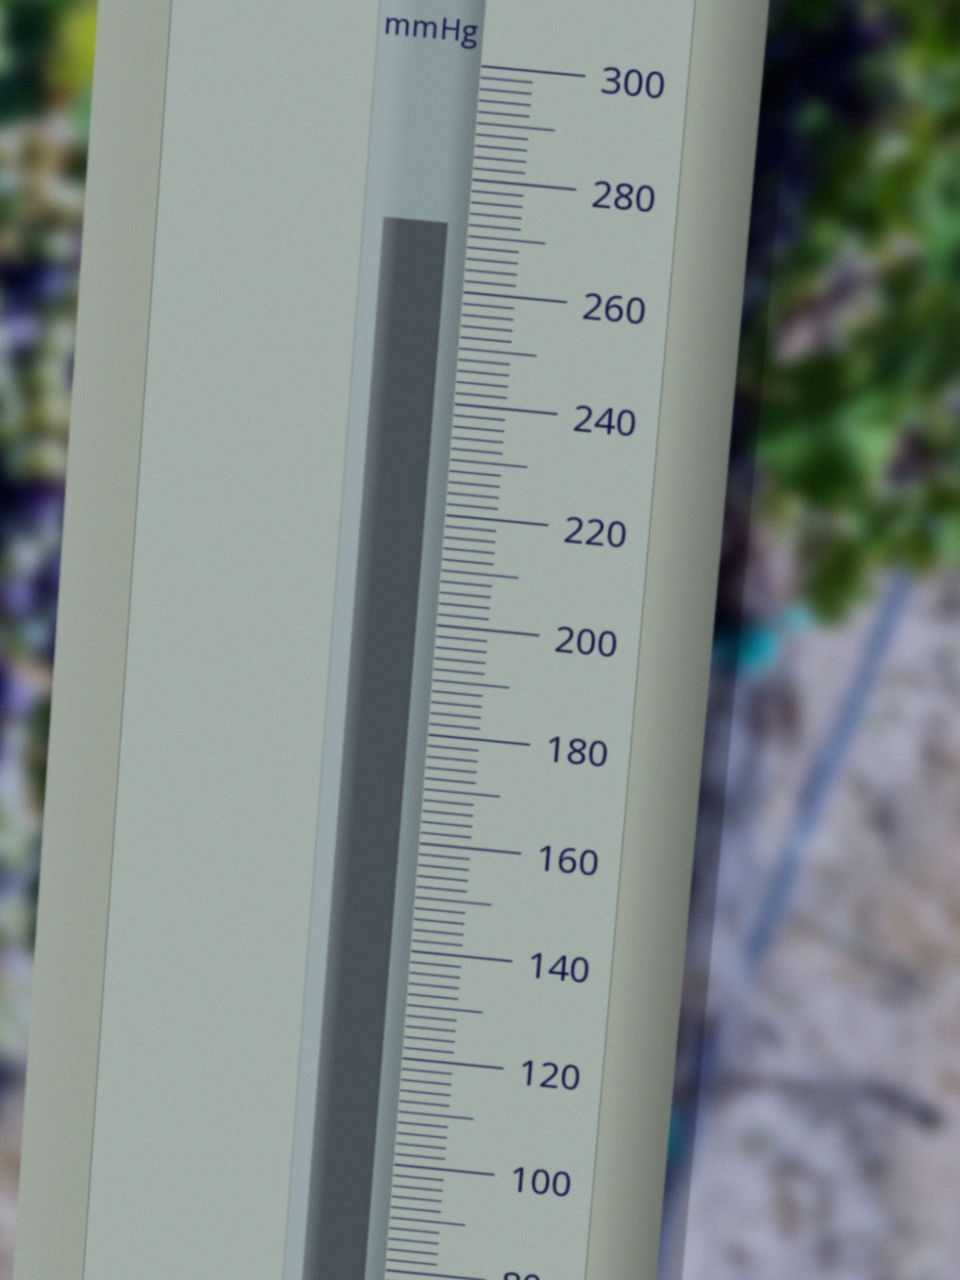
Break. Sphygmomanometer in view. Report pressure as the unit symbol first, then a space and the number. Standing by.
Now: mmHg 272
